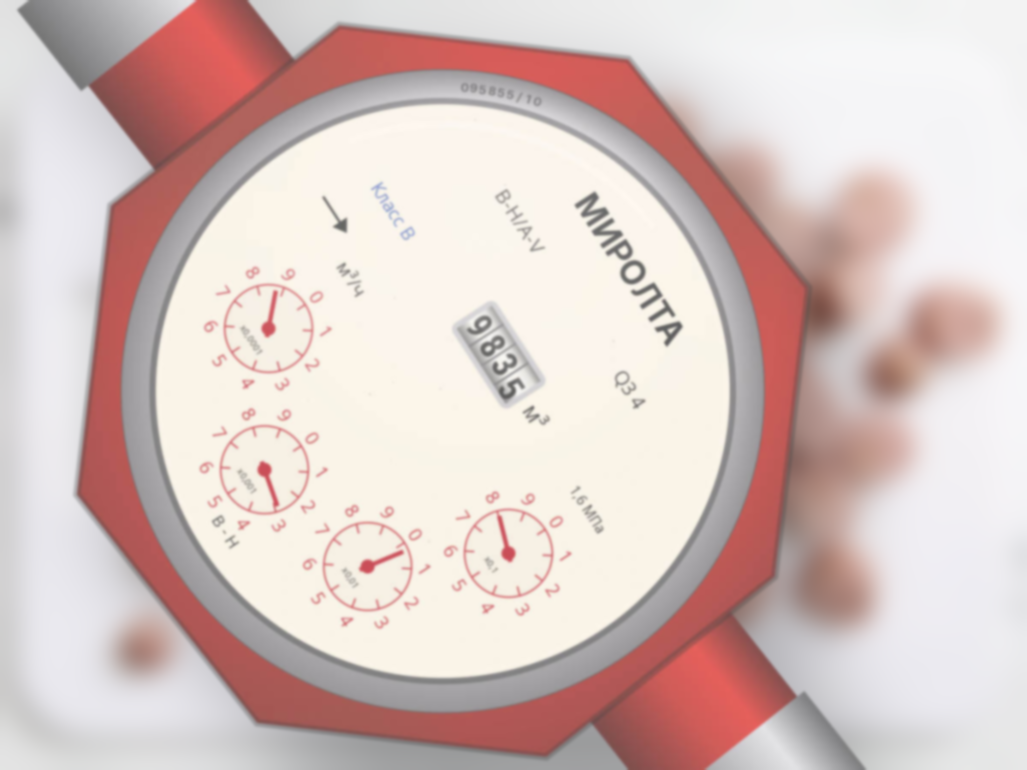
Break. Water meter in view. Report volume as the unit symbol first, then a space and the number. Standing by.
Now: m³ 9834.8028
